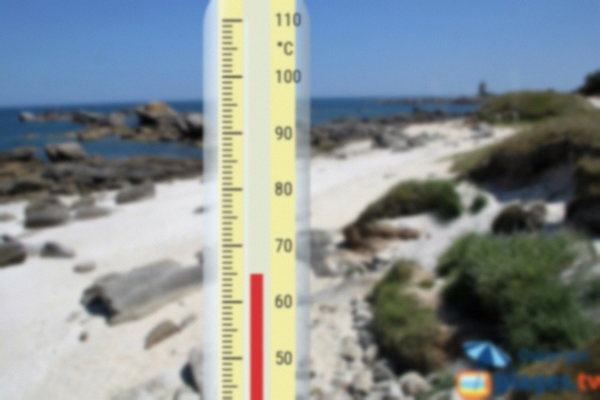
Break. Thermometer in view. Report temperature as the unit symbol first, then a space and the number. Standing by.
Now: °C 65
